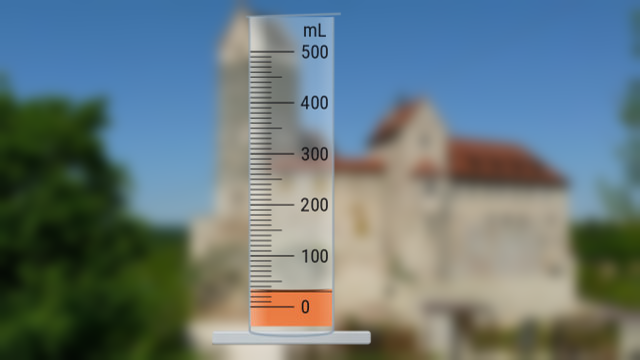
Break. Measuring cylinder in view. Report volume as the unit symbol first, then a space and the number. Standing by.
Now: mL 30
